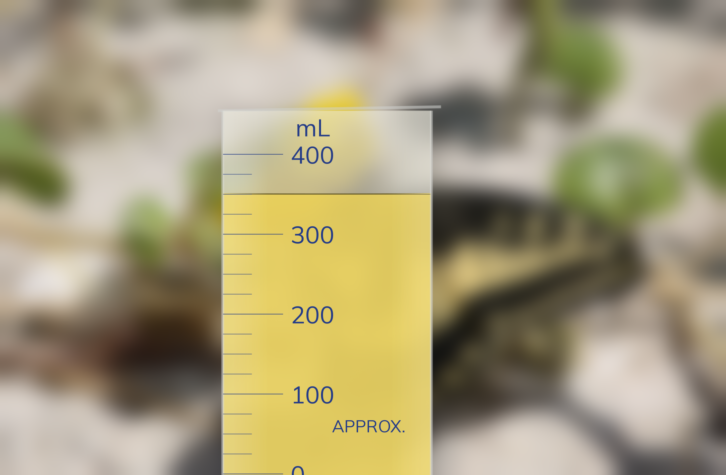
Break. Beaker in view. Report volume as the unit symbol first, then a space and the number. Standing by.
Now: mL 350
